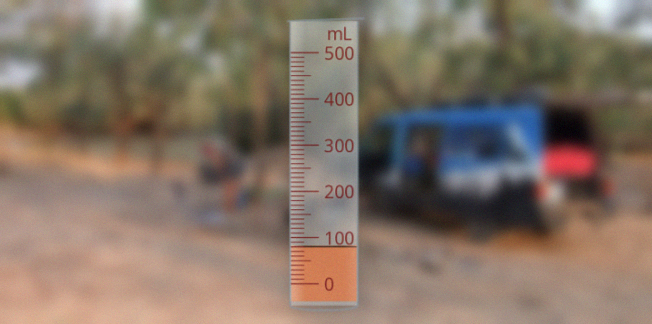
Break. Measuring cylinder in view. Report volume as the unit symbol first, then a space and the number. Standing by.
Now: mL 80
